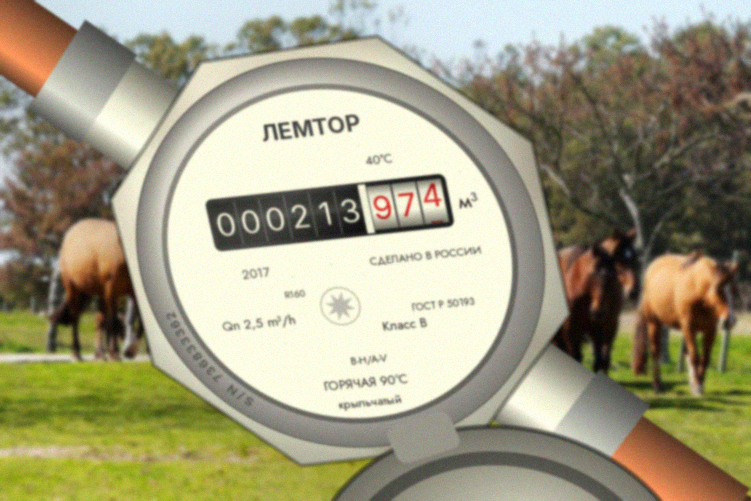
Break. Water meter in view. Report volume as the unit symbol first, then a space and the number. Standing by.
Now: m³ 213.974
